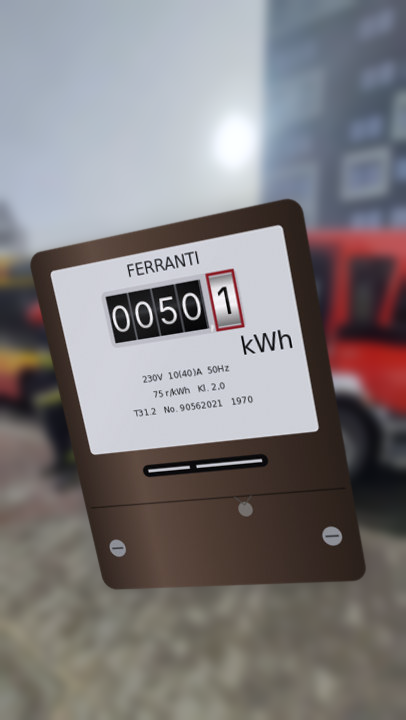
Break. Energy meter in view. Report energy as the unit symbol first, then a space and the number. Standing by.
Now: kWh 50.1
